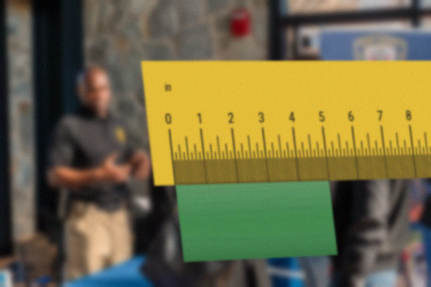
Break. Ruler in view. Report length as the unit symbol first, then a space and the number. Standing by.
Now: in 5
